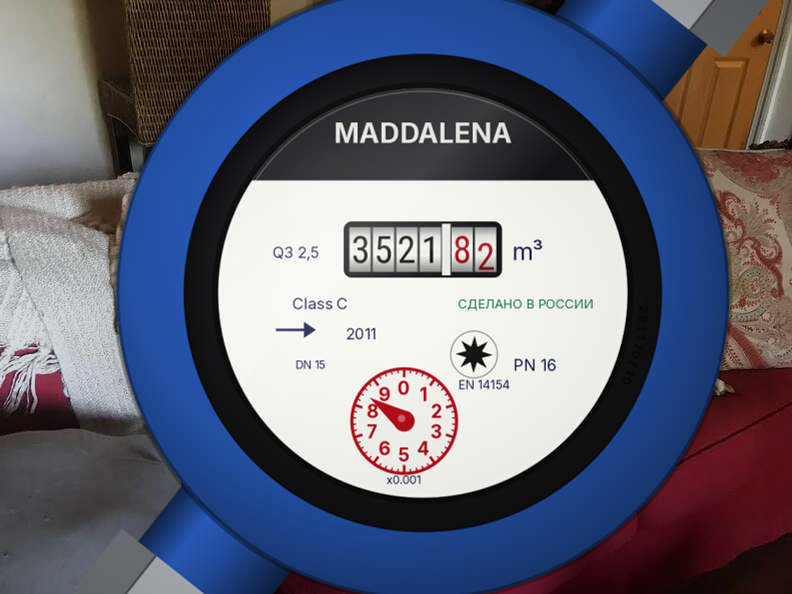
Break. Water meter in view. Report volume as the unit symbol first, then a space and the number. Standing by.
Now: m³ 3521.818
